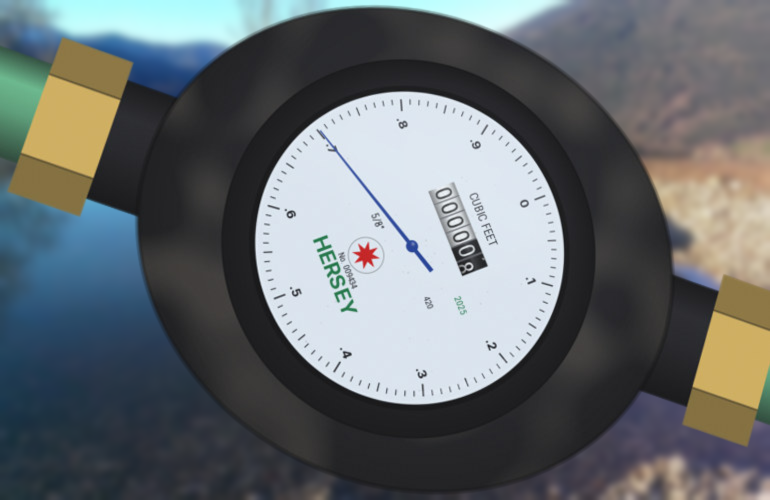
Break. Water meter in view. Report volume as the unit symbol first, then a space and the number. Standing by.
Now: ft³ 7.70
